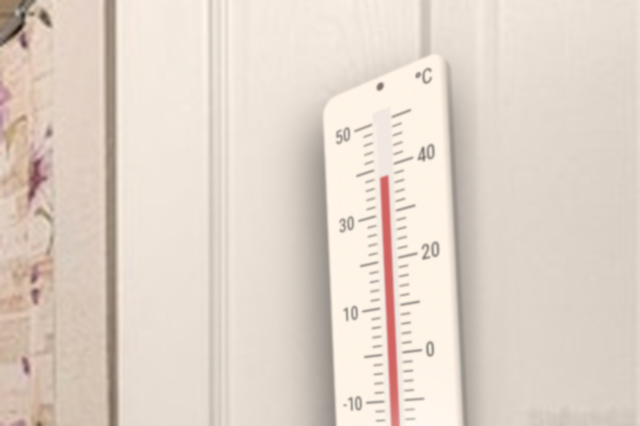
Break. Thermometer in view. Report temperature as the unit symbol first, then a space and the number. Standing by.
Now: °C 38
